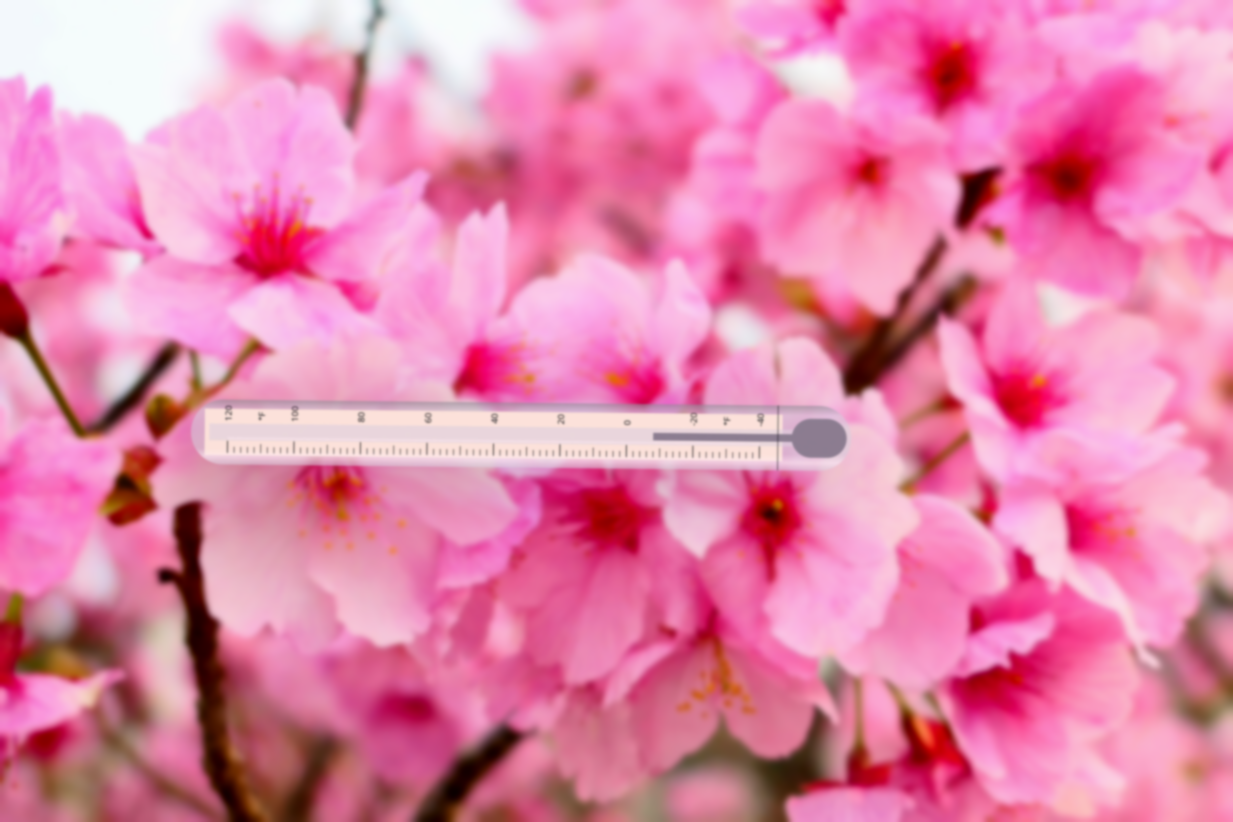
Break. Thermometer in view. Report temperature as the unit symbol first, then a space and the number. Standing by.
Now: °F -8
